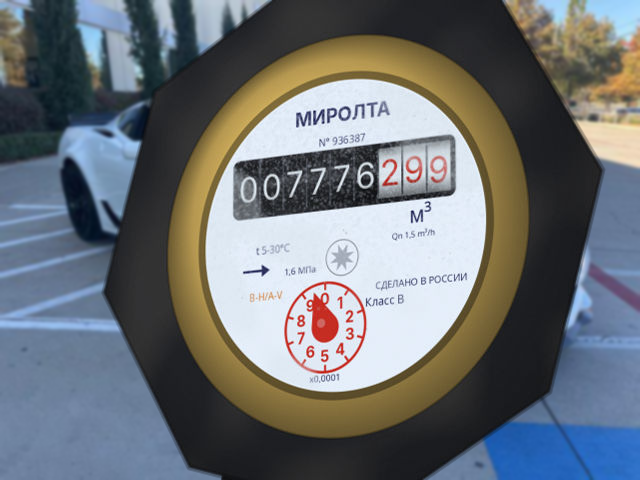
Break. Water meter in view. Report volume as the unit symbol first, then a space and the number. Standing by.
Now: m³ 7776.2989
